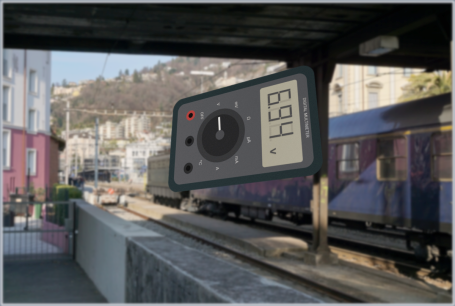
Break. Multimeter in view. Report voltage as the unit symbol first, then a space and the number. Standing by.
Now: V 6.94
